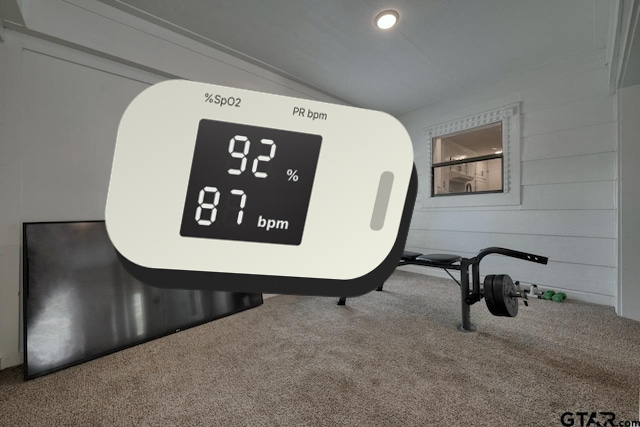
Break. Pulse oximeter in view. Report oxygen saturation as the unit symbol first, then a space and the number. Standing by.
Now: % 92
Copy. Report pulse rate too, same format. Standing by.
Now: bpm 87
